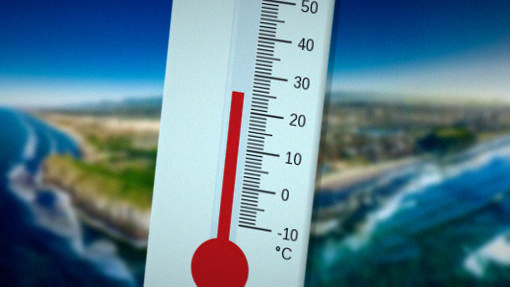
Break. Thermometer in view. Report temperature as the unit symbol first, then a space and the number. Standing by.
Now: °C 25
